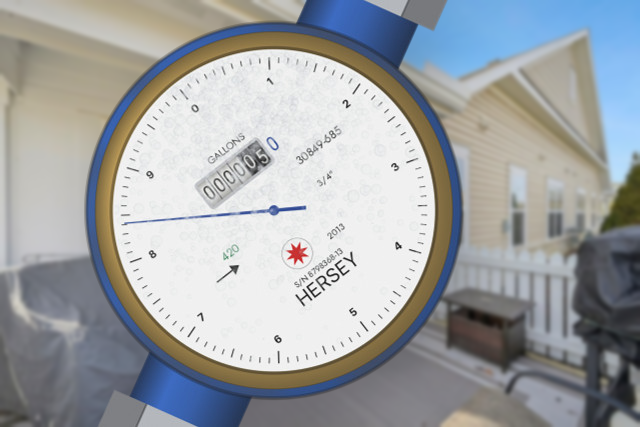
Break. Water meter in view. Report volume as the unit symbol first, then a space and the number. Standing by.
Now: gal 48.4
